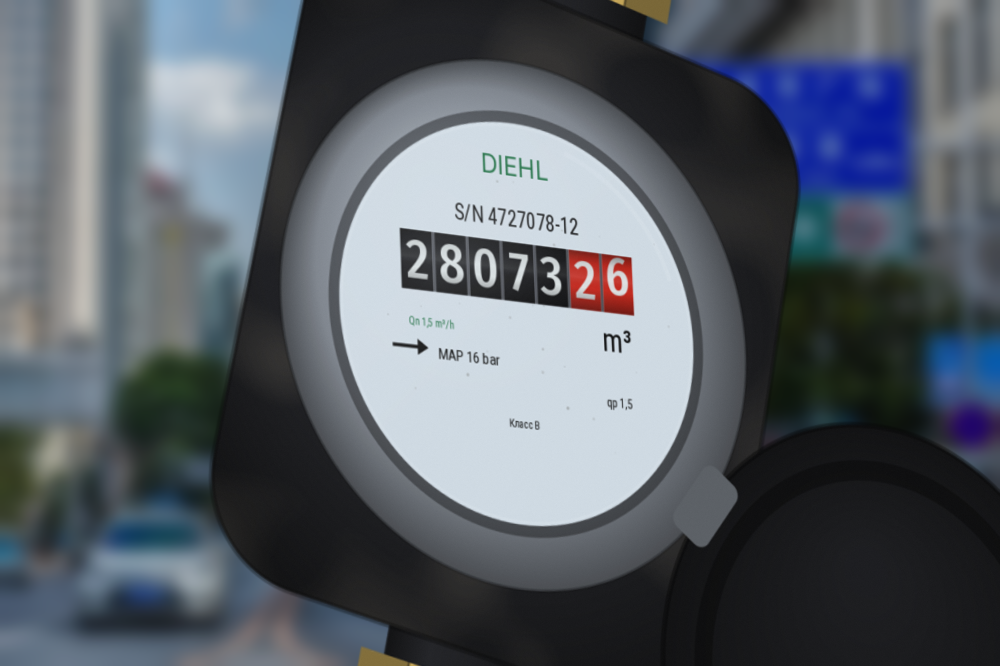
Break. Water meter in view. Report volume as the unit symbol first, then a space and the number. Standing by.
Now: m³ 28073.26
